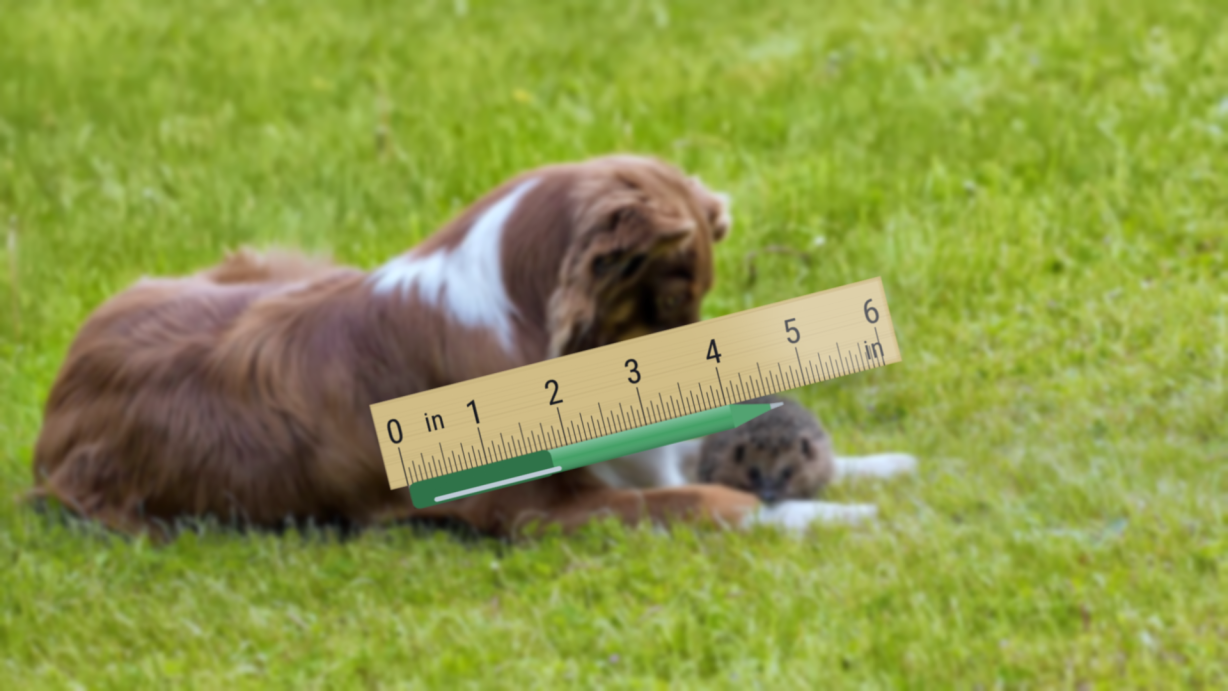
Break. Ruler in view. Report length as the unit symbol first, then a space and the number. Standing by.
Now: in 4.6875
